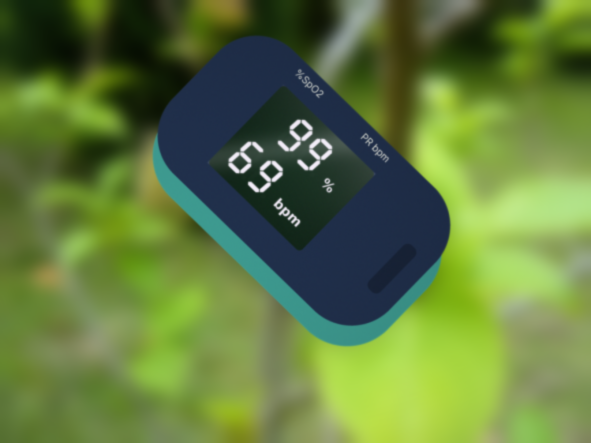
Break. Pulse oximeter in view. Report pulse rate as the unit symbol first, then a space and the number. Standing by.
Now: bpm 69
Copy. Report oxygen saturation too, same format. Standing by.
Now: % 99
